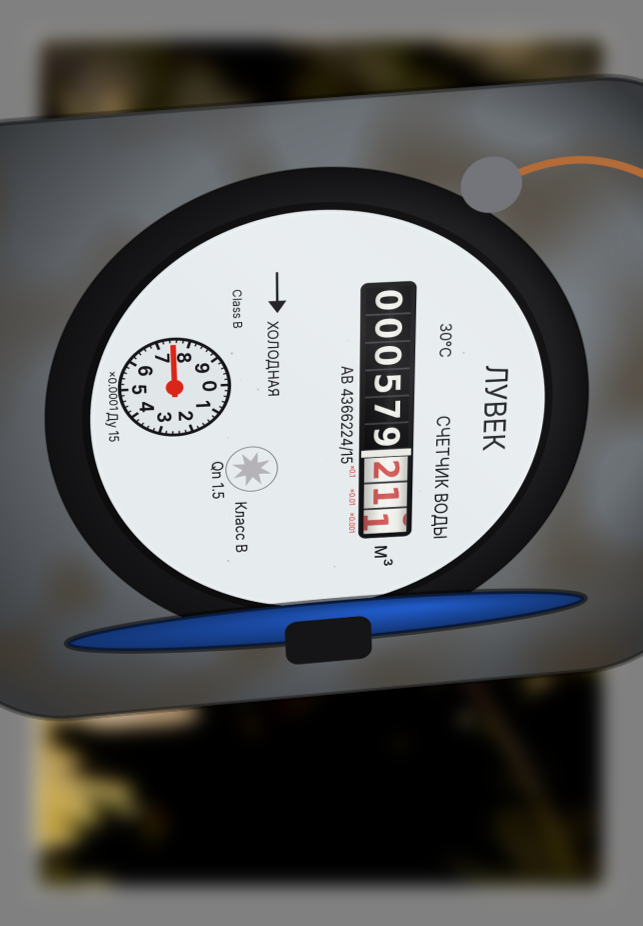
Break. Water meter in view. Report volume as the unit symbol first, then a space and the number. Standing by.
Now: m³ 579.2107
